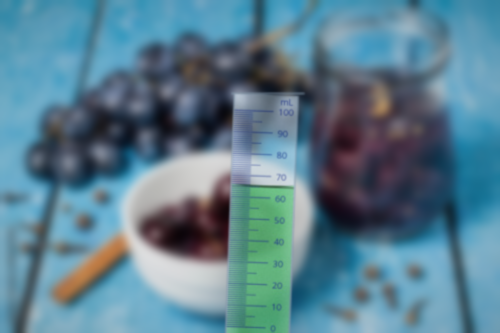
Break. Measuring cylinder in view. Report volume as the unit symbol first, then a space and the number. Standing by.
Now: mL 65
